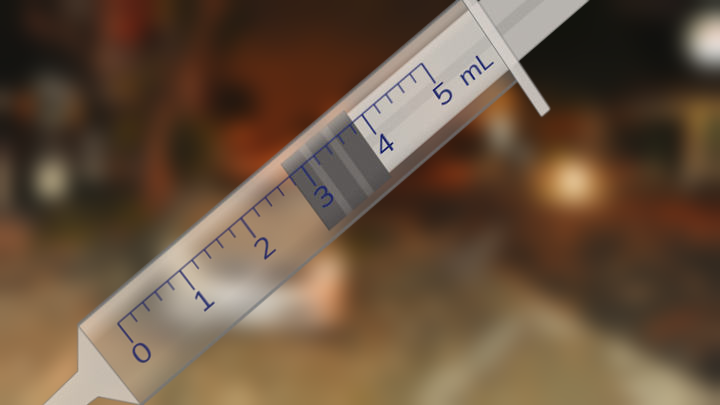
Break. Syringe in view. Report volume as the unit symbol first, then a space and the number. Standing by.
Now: mL 2.8
